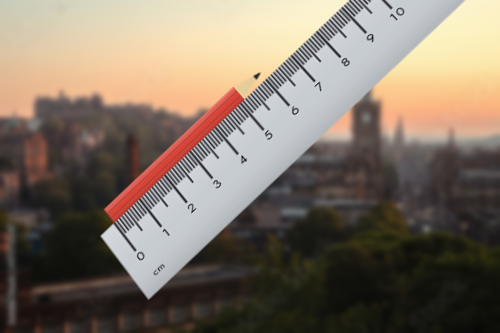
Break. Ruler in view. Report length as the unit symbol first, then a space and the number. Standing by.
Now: cm 6
